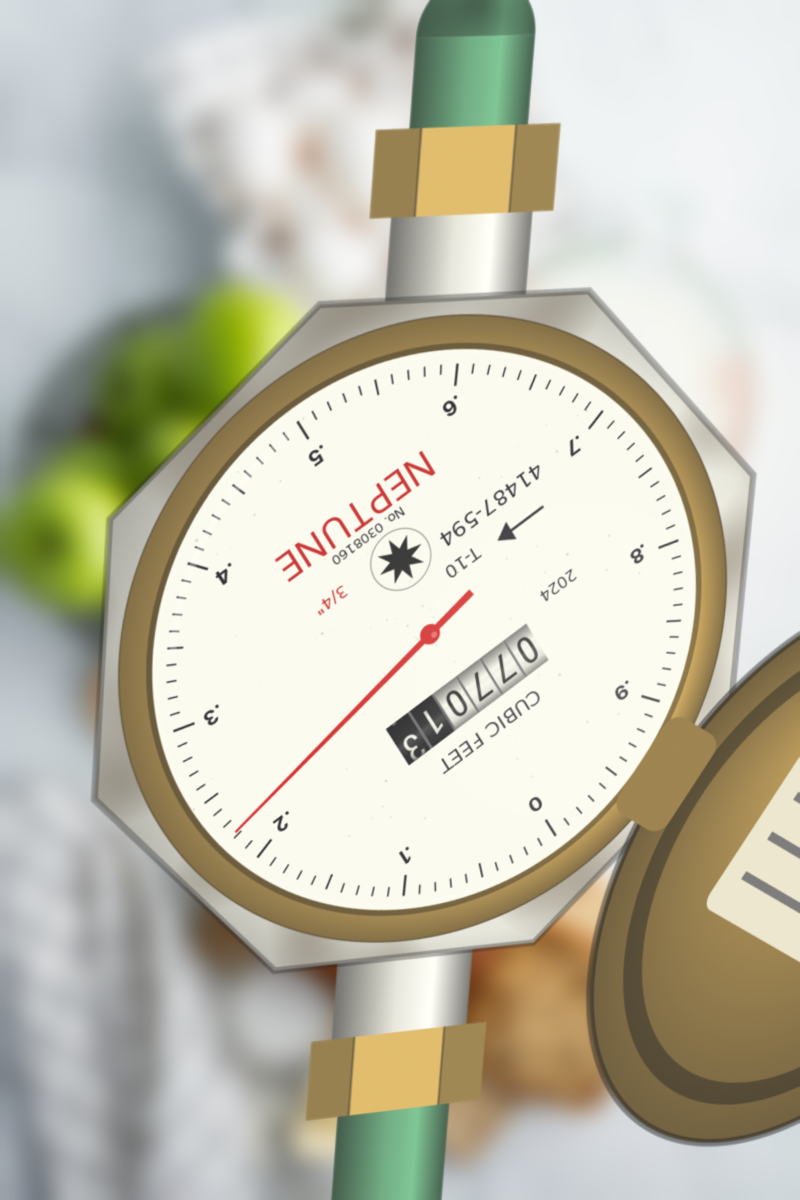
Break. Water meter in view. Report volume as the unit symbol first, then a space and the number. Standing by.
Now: ft³ 77013.22
